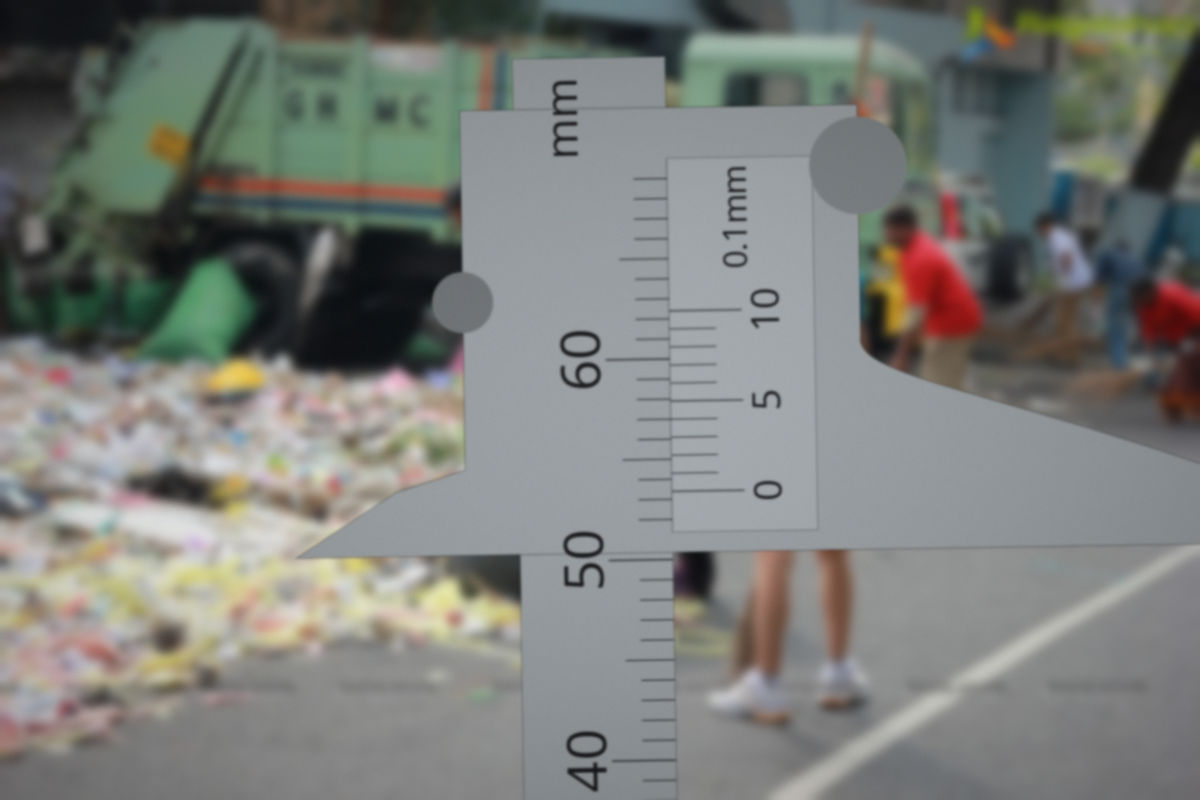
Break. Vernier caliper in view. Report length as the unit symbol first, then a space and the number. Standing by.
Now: mm 53.4
